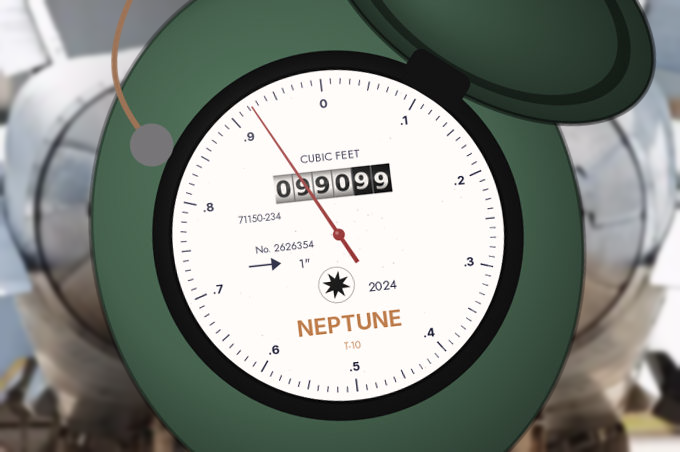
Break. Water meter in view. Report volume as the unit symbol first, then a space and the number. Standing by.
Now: ft³ 99098.92
